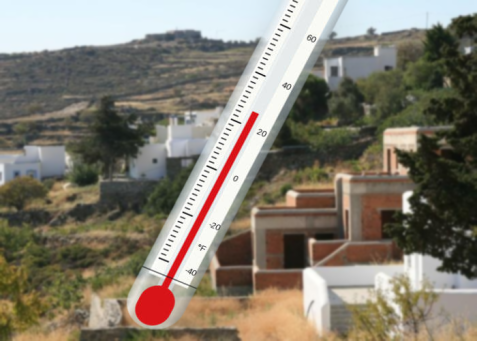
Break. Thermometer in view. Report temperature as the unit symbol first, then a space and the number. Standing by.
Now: °F 26
